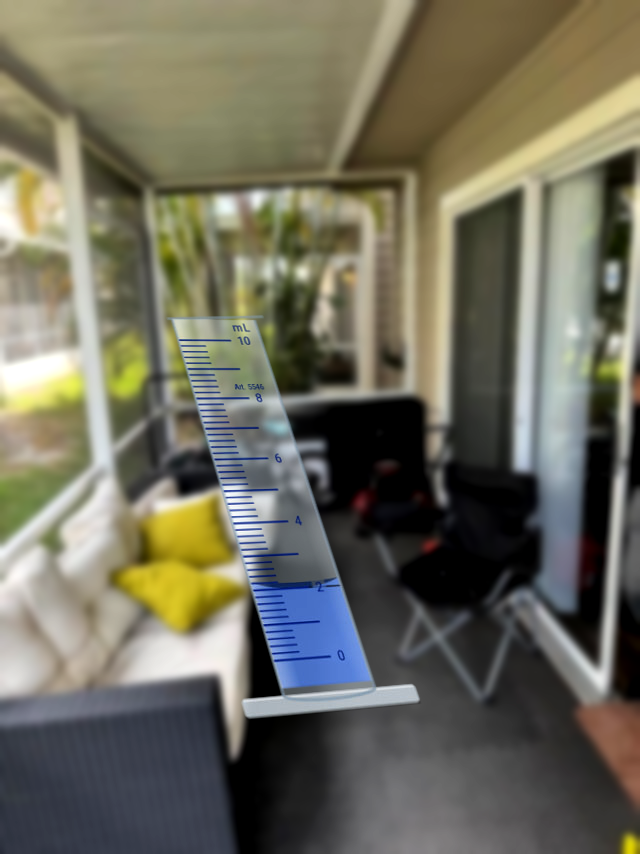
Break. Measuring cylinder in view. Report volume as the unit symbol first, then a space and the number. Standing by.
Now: mL 2
